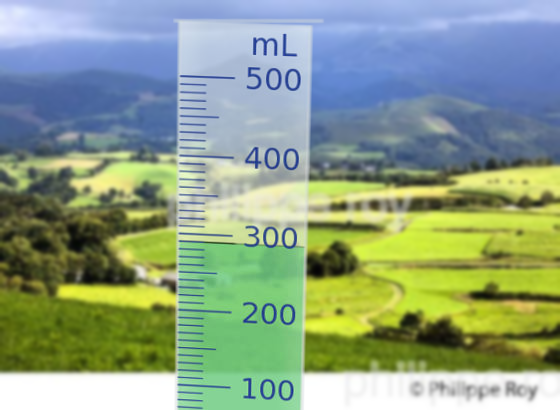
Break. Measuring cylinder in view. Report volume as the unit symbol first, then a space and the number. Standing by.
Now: mL 290
